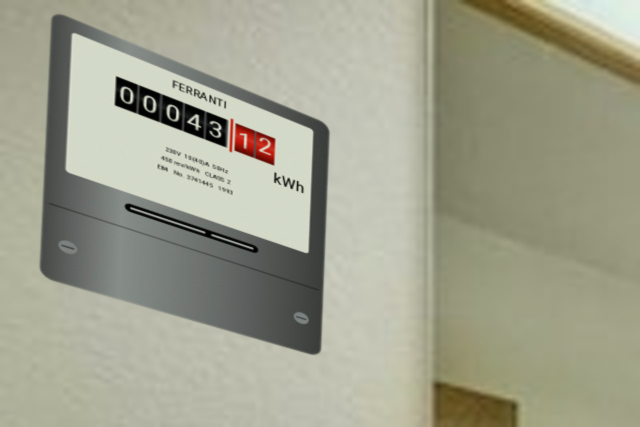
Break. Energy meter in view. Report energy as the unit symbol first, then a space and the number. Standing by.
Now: kWh 43.12
